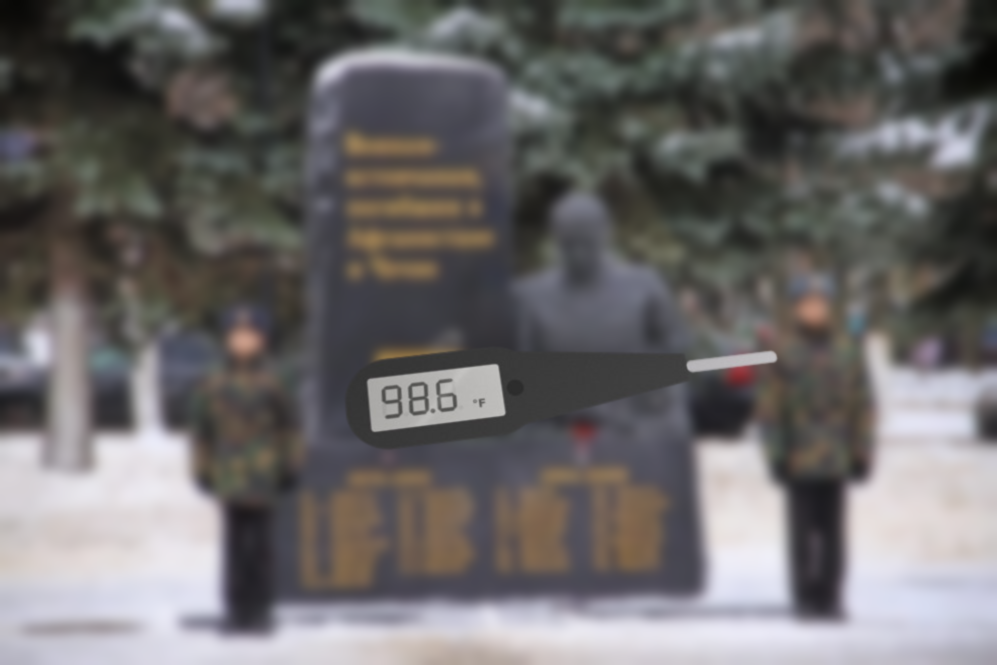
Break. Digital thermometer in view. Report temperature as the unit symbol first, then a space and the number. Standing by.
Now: °F 98.6
